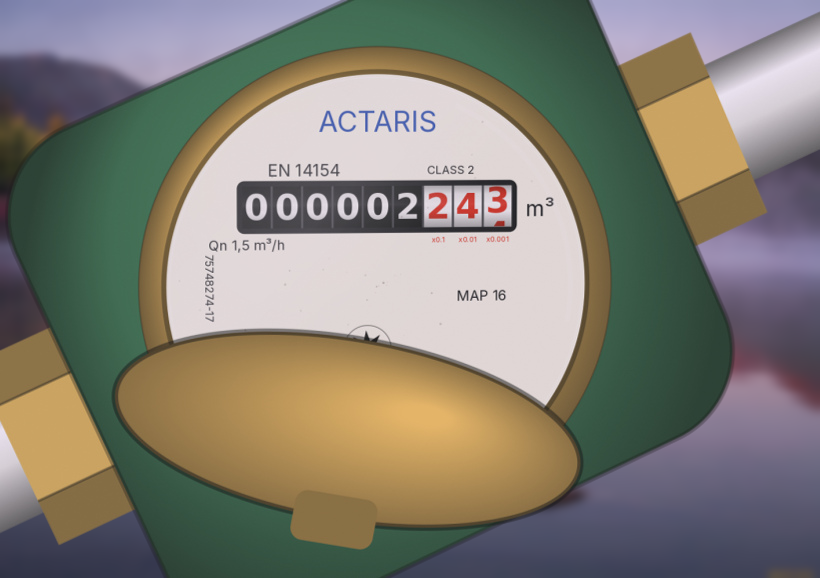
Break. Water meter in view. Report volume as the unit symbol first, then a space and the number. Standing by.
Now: m³ 2.243
